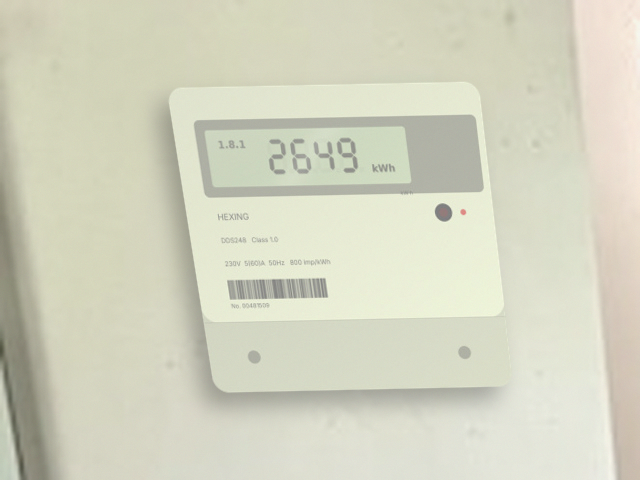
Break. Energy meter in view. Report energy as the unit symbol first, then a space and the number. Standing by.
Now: kWh 2649
